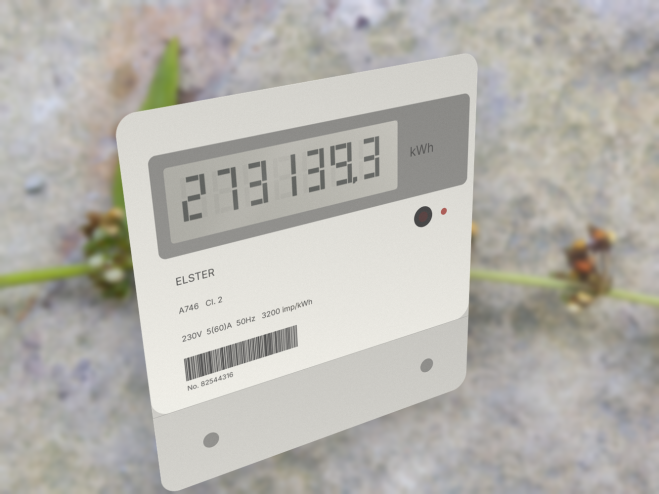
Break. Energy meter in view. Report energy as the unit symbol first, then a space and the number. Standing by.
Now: kWh 273139.3
